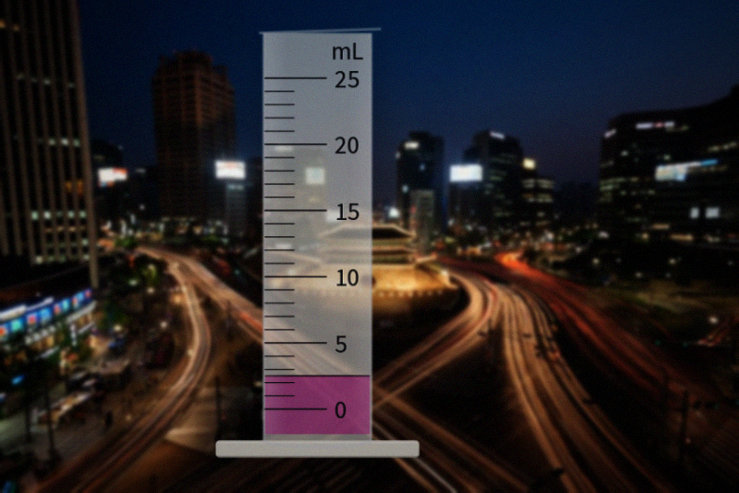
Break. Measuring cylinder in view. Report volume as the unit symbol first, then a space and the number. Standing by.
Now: mL 2.5
